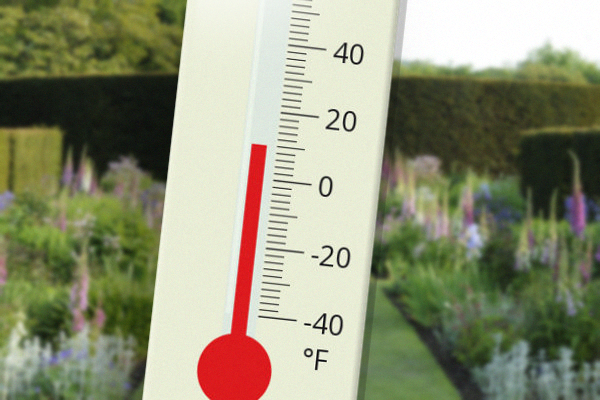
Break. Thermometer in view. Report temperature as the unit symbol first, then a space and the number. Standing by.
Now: °F 10
